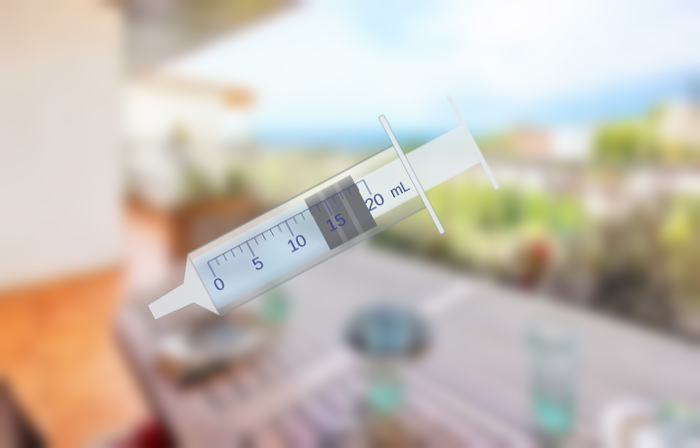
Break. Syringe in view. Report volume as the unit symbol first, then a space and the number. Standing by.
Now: mL 13
